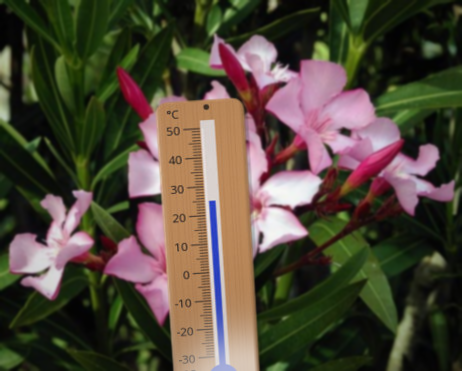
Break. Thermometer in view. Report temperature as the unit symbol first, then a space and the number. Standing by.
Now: °C 25
